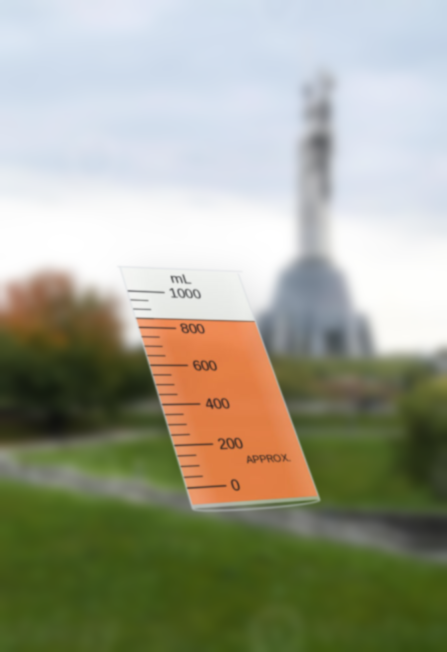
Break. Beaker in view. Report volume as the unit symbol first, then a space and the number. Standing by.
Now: mL 850
